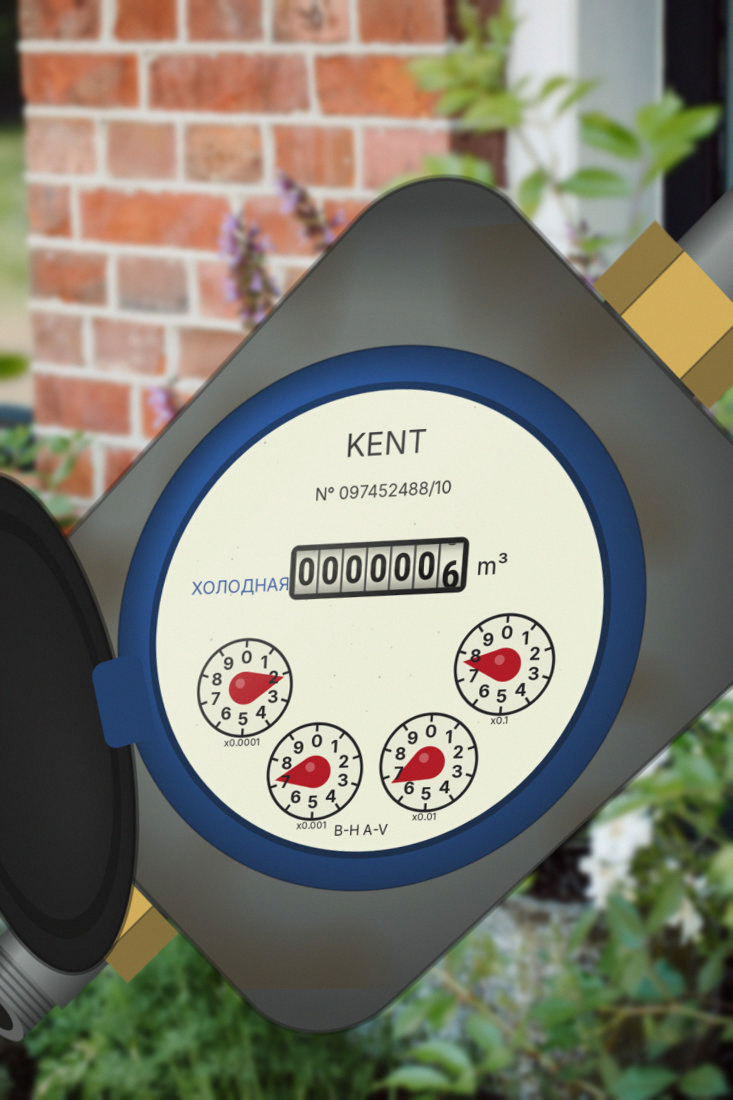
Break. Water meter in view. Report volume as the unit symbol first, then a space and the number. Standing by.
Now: m³ 5.7672
